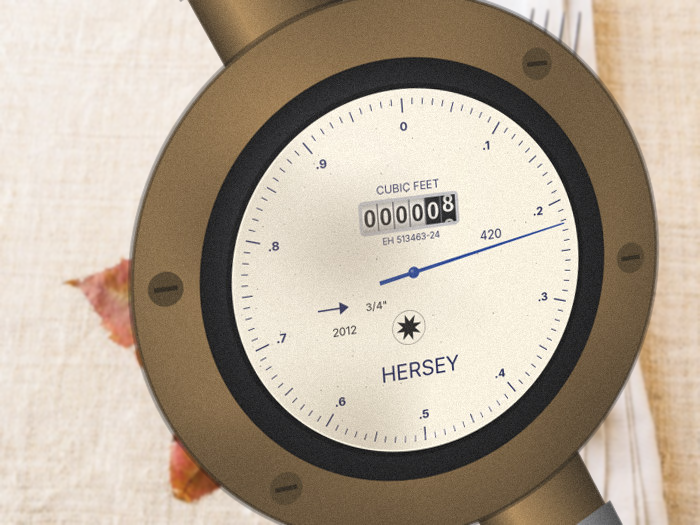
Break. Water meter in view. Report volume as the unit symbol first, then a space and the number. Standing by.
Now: ft³ 8.22
